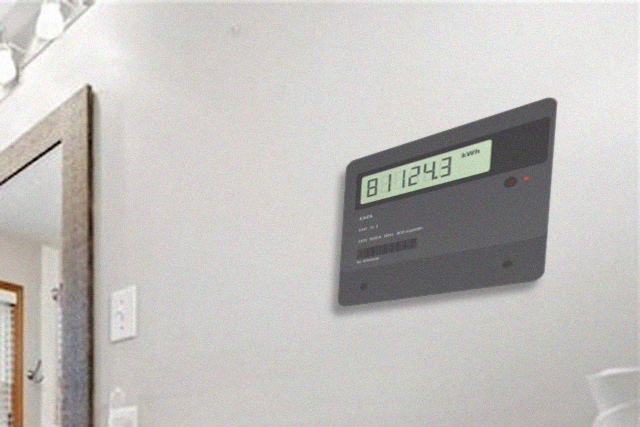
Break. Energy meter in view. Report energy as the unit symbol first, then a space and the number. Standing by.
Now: kWh 81124.3
